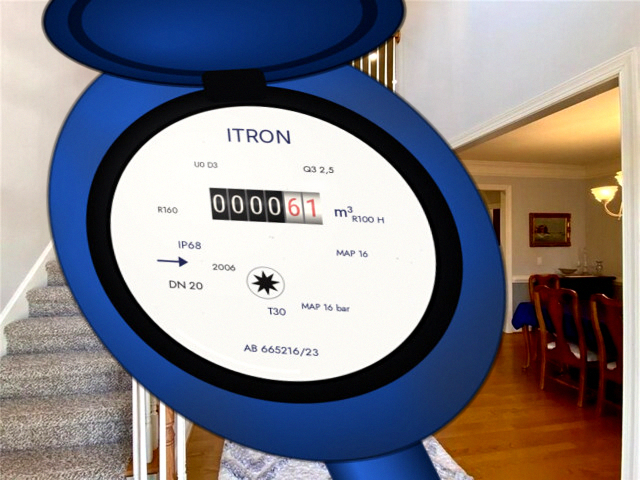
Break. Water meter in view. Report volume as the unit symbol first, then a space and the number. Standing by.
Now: m³ 0.61
